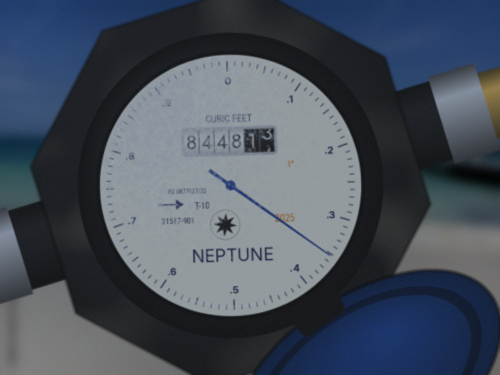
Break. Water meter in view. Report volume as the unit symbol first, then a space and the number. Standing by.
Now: ft³ 844813.35
